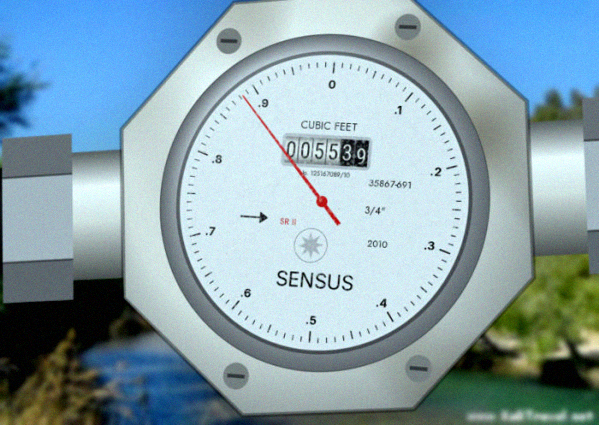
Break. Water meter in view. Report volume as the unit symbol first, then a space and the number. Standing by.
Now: ft³ 5538.88
